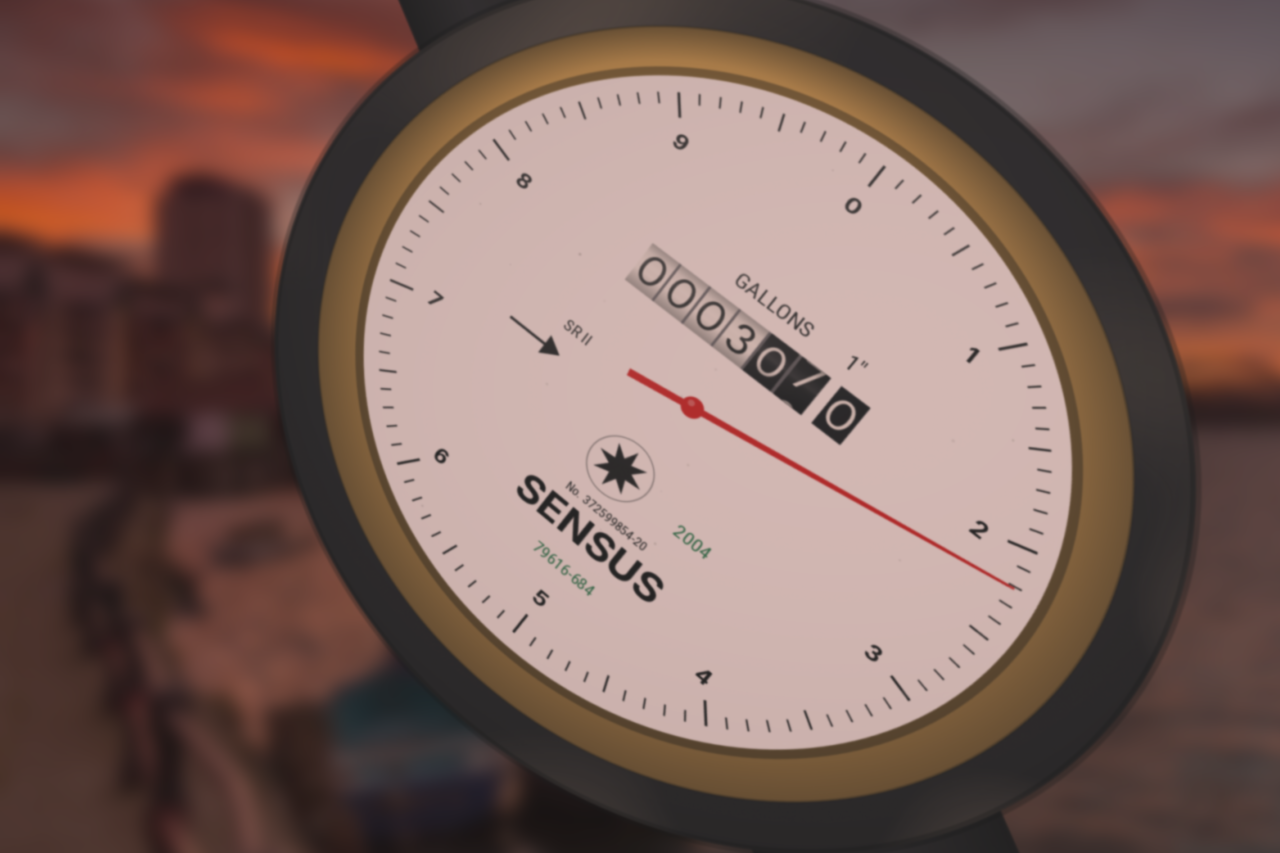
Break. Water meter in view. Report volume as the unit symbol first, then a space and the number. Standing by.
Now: gal 3072.2
